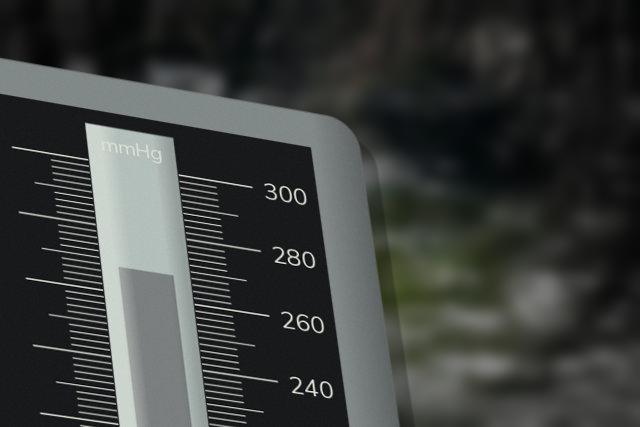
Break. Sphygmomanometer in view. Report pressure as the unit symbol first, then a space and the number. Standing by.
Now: mmHg 268
